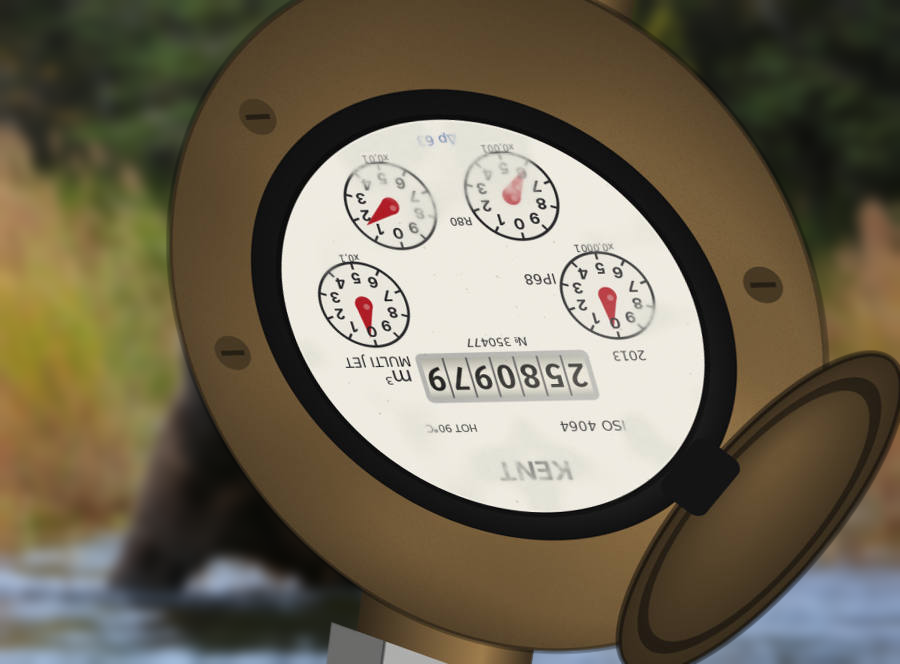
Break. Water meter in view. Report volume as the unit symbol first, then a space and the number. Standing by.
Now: m³ 2580979.0160
